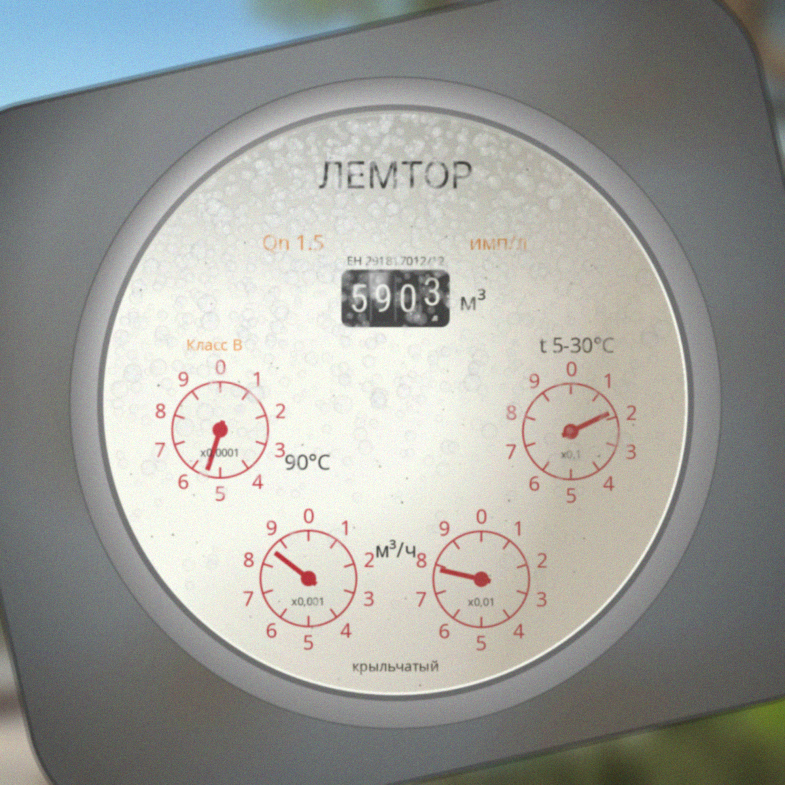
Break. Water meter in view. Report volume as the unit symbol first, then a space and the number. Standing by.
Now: m³ 5903.1785
